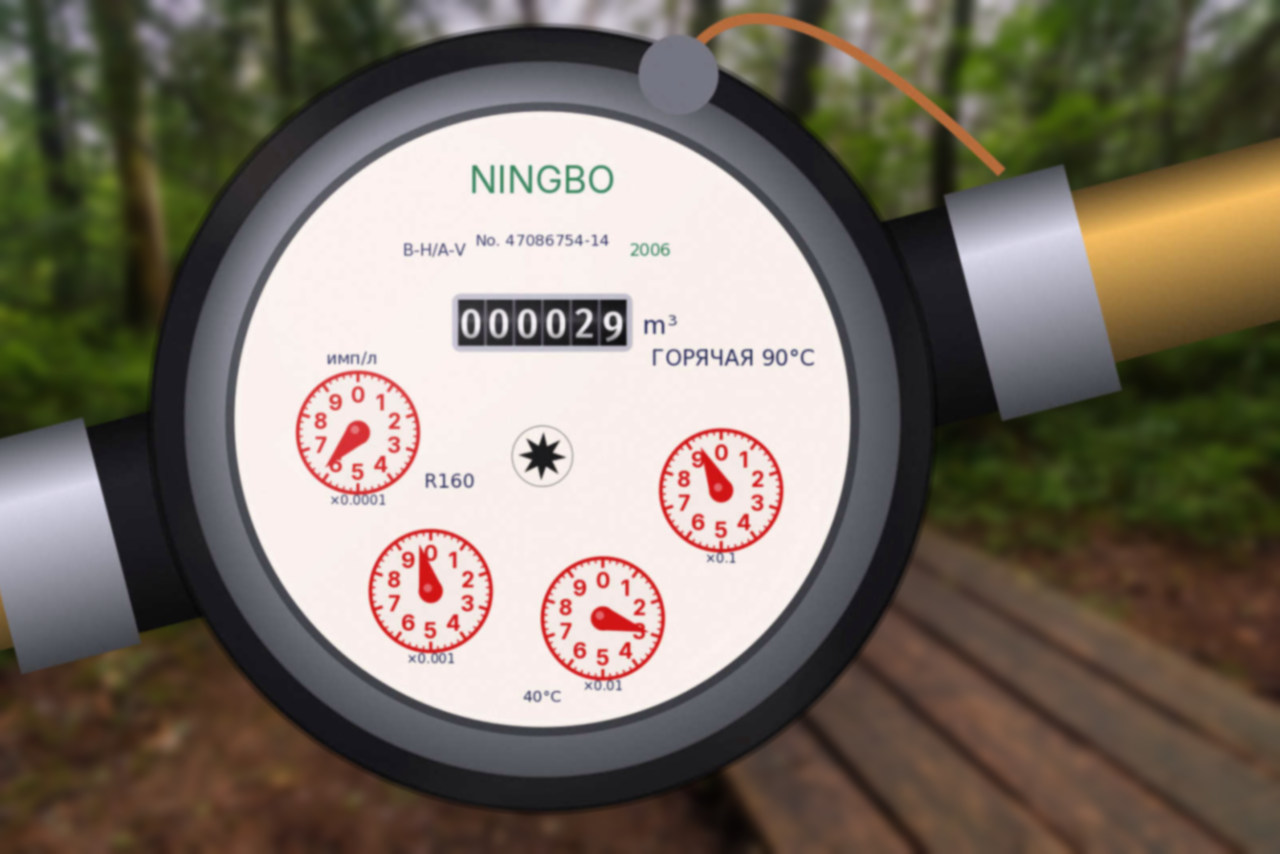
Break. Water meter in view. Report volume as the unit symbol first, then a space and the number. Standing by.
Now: m³ 28.9296
